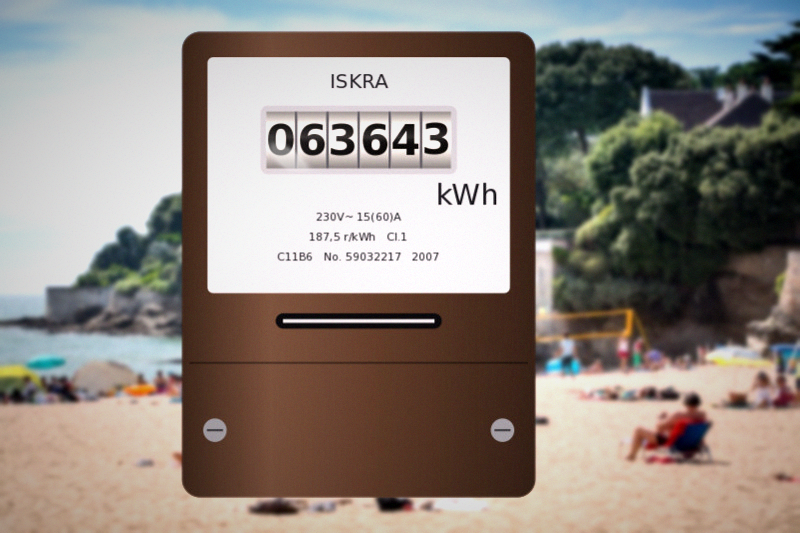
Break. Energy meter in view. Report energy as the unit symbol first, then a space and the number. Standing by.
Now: kWh 63643
